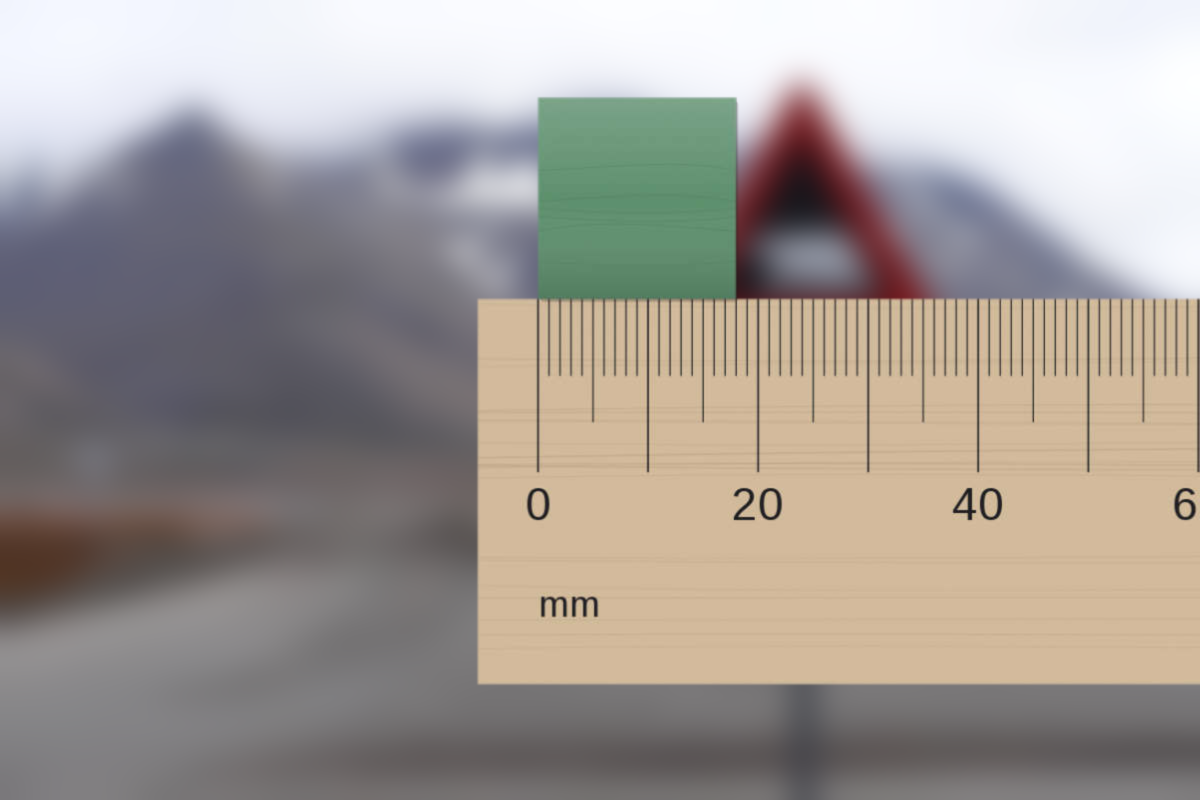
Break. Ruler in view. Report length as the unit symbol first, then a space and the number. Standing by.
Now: mm 18
